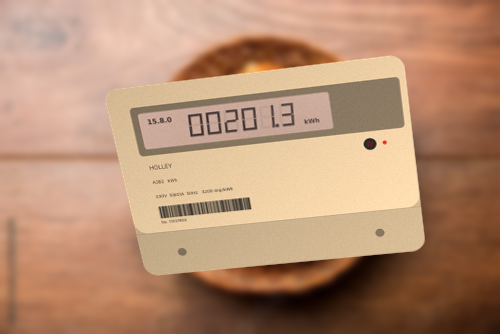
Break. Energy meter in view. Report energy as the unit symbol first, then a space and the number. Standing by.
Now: kWh 201.3
